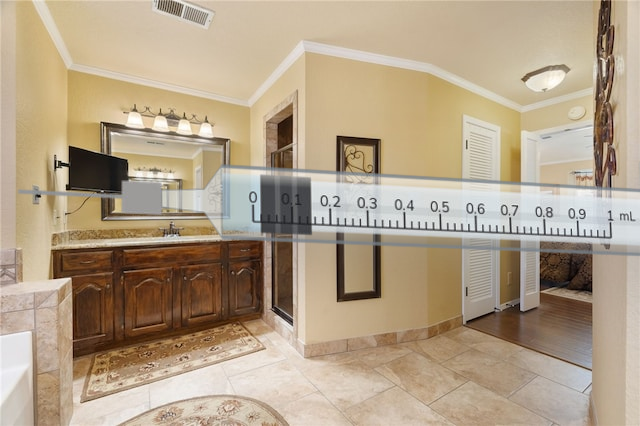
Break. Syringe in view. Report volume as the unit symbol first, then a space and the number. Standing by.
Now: mL 0.02
